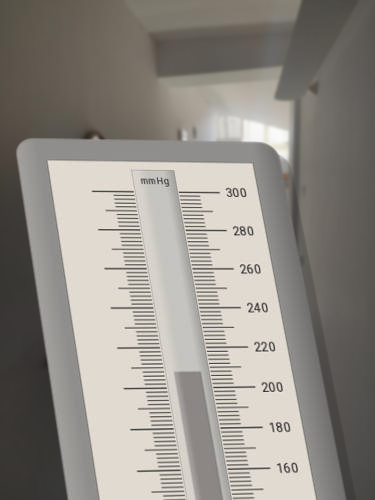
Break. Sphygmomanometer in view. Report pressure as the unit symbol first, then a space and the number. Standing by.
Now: mmHg 208
